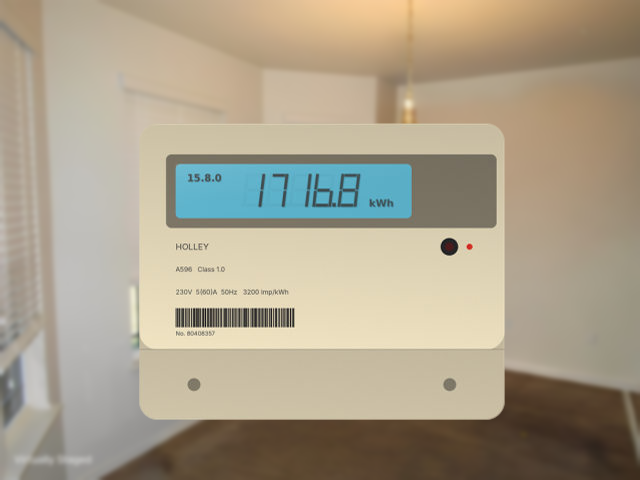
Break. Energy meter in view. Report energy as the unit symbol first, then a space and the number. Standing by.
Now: kWh 1716.8
